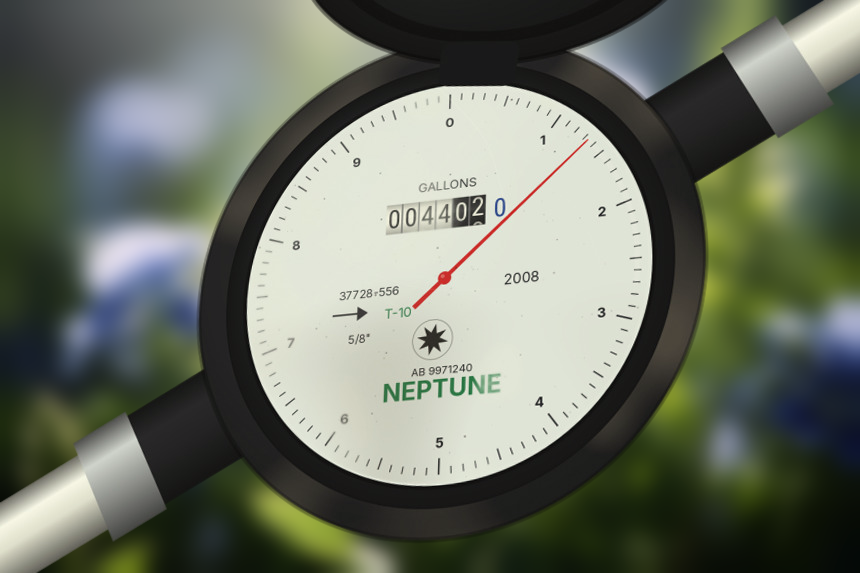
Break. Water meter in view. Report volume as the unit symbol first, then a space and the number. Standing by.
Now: gal 44021.3
